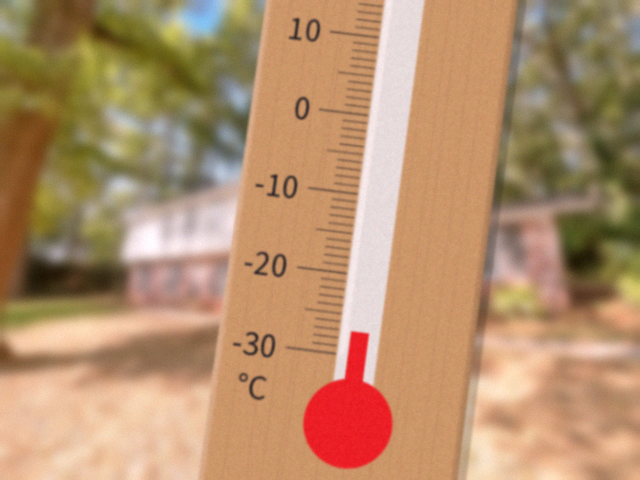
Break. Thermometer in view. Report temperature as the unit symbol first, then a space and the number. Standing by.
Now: °C -27
